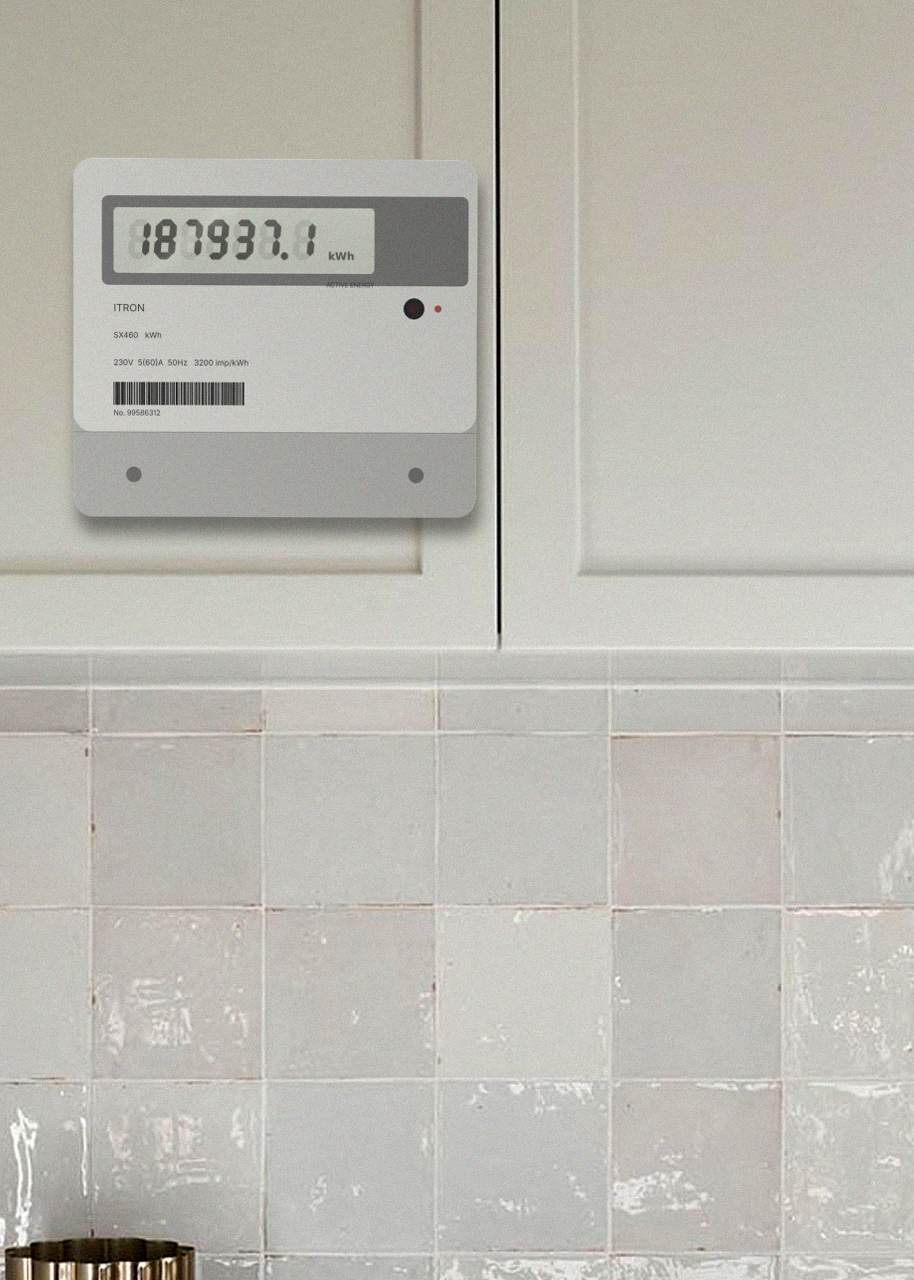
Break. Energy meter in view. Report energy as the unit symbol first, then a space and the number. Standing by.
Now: kWh 187937.1
